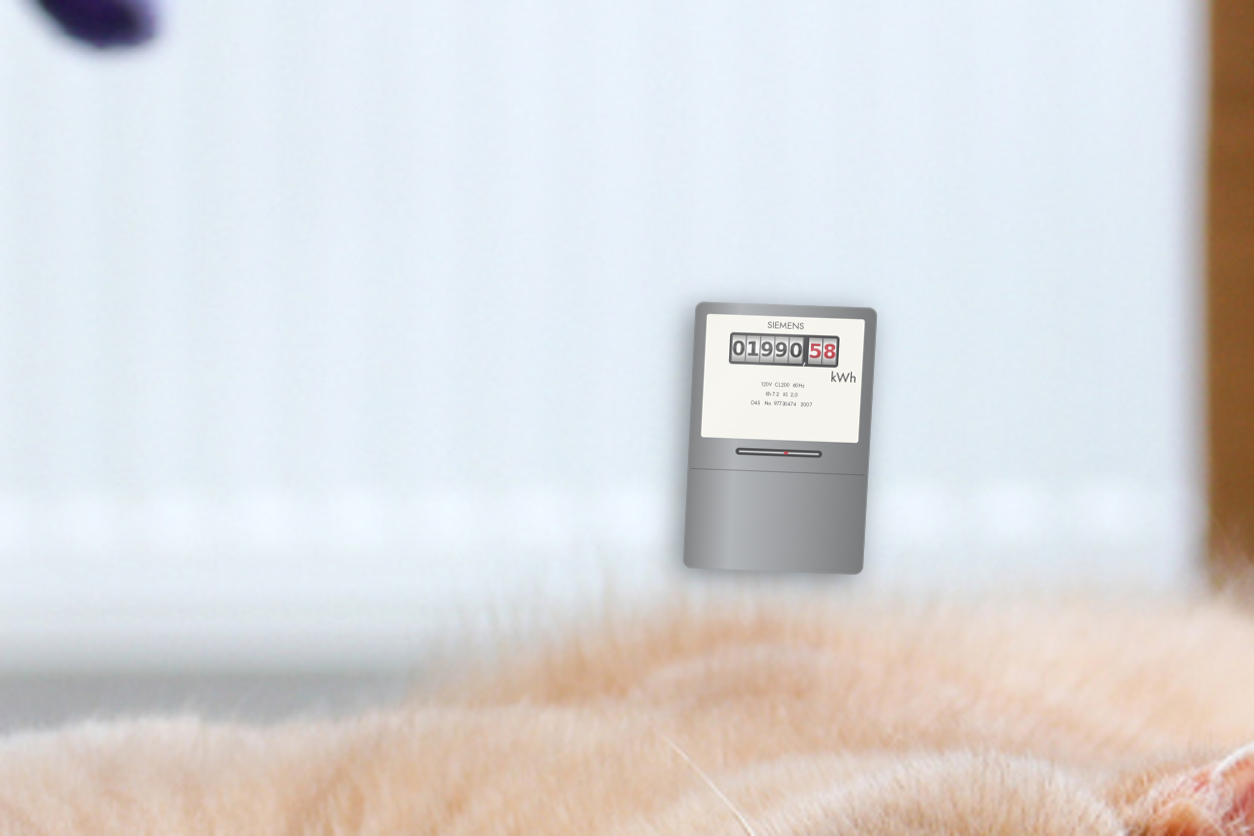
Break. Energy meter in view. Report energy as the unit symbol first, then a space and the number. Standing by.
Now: kWh 1990.58
